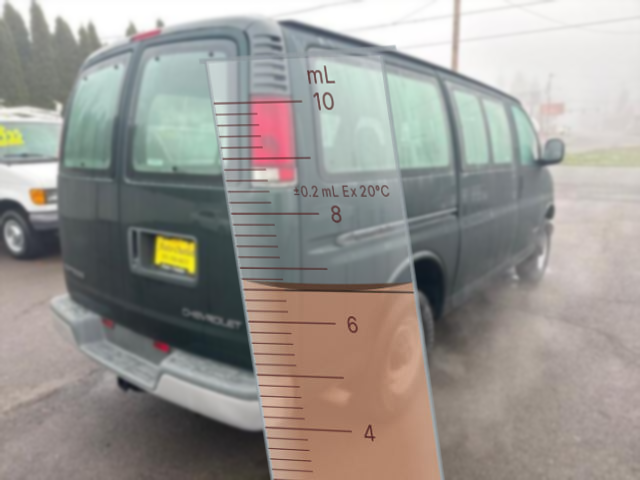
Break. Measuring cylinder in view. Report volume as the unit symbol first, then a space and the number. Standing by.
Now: mL 6.6
